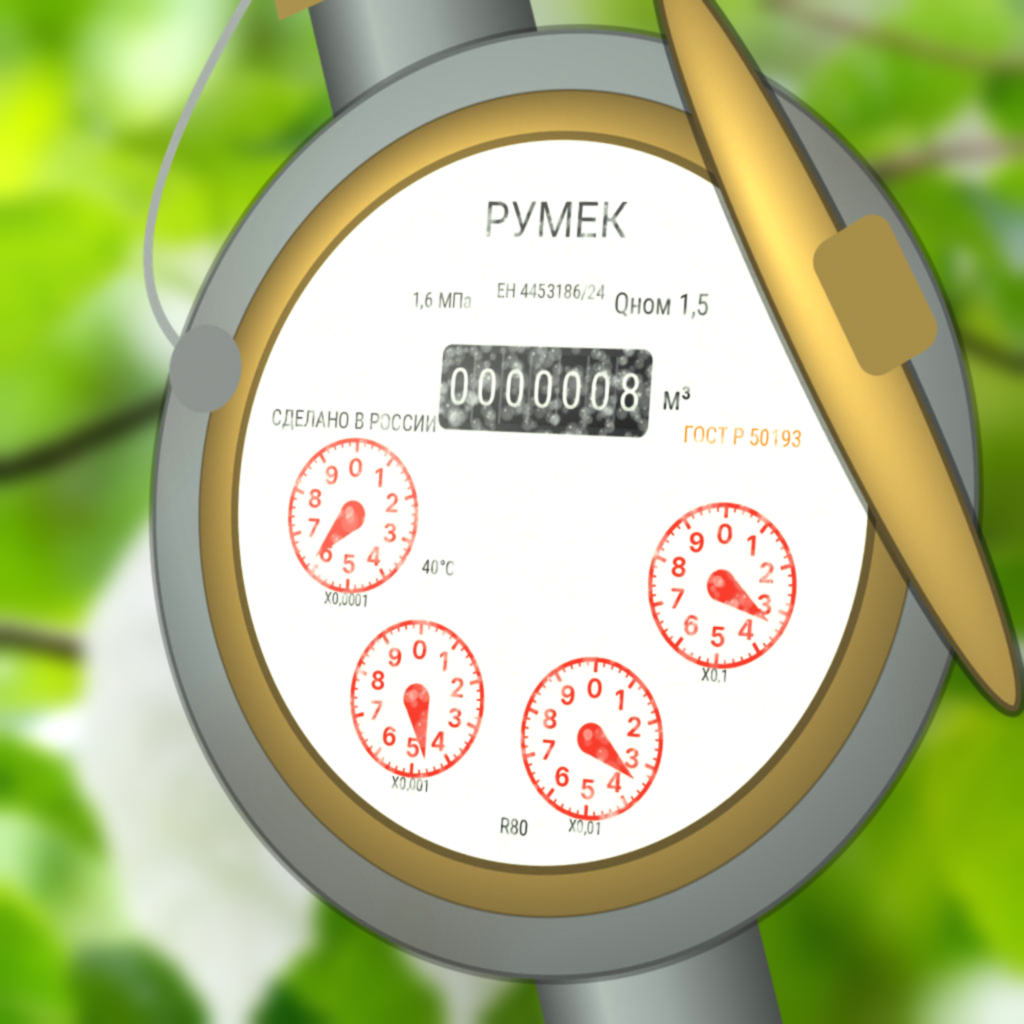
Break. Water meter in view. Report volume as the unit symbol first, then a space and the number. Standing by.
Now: m³ 8.3346
